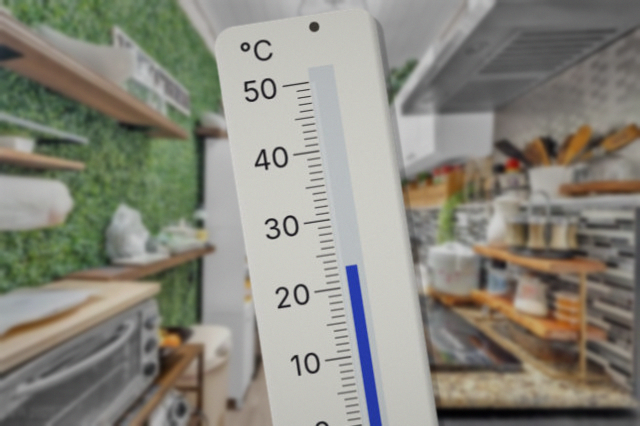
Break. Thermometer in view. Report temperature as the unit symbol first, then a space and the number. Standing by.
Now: °C 23
